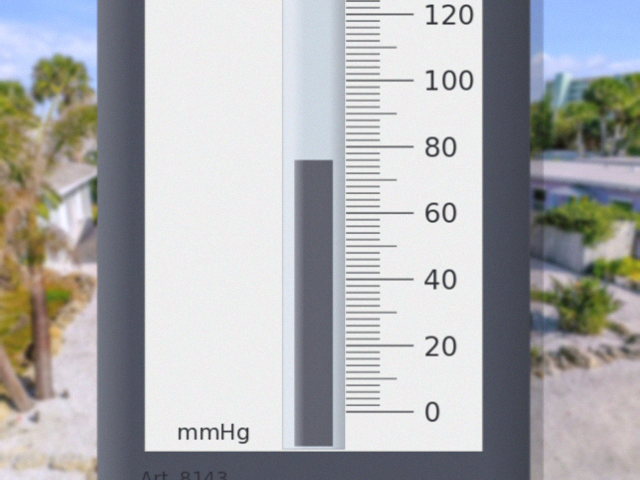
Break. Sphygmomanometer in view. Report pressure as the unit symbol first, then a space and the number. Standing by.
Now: mmHg 76
